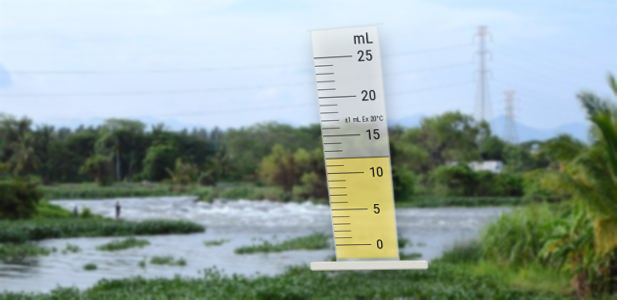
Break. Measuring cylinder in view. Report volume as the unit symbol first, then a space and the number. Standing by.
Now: mL 12
